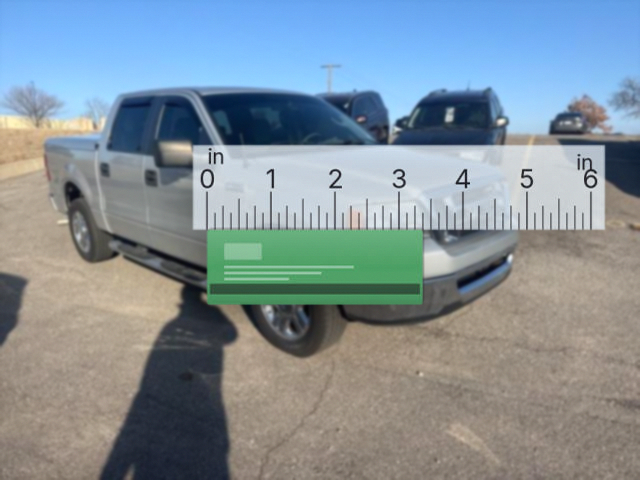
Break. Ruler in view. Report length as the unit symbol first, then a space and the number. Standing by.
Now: in 3.375
